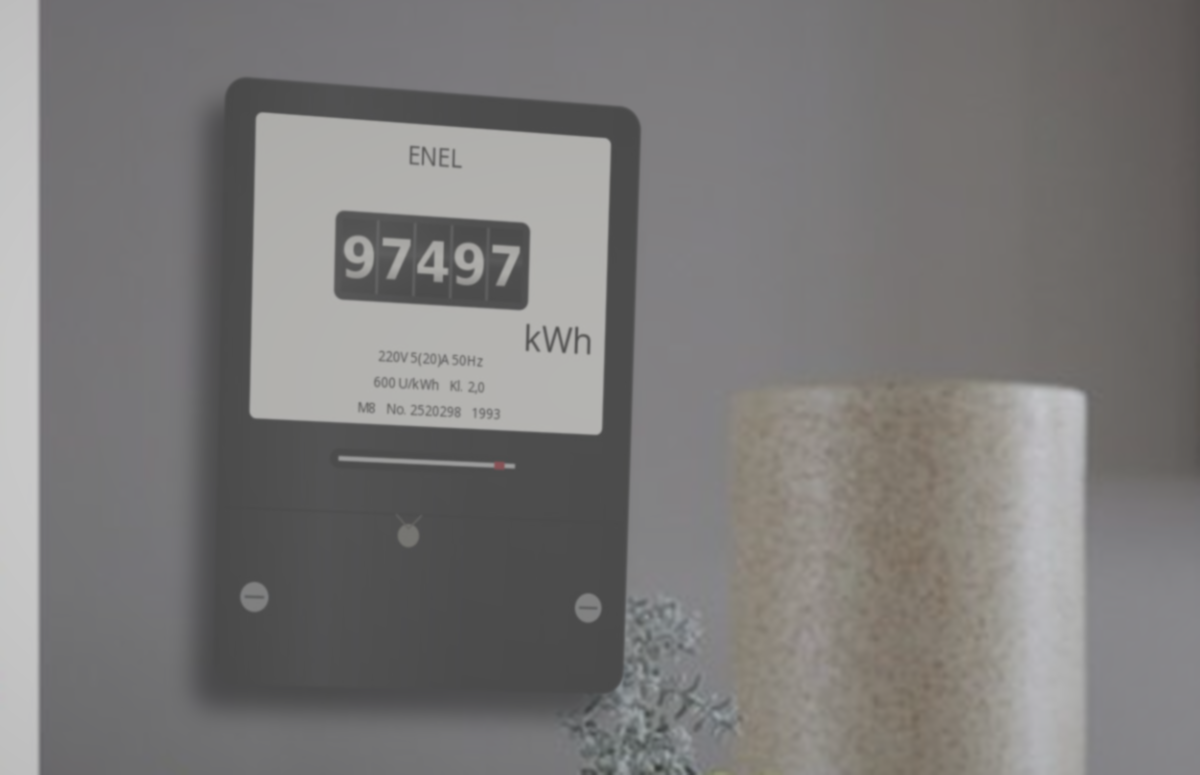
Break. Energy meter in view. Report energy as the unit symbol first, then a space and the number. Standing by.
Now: kWh 97497
